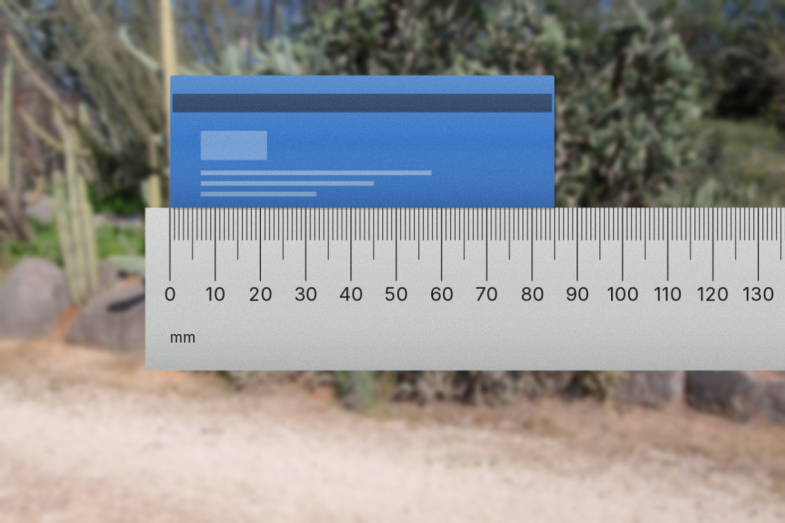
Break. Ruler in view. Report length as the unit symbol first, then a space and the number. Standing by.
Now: mm 85
